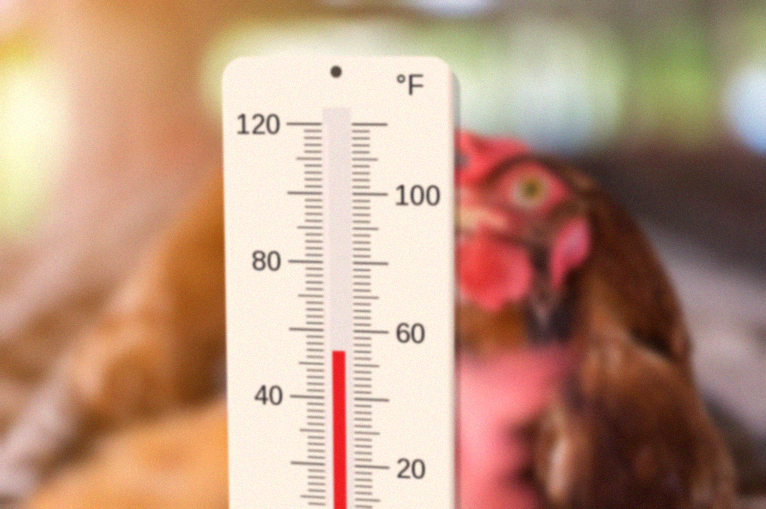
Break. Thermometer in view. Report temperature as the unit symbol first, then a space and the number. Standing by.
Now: °F 54
